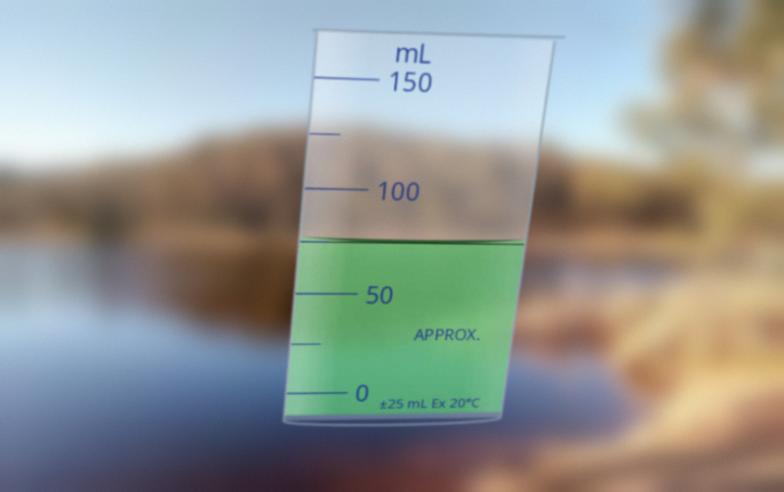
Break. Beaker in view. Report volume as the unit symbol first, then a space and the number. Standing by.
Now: mL 75
